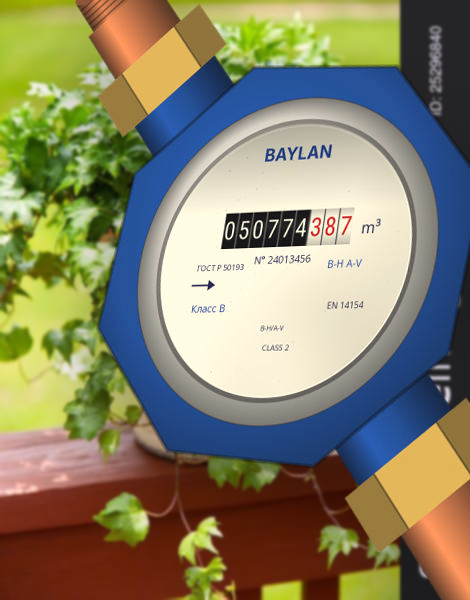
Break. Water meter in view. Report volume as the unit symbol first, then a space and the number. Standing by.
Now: m³ 50774.387
